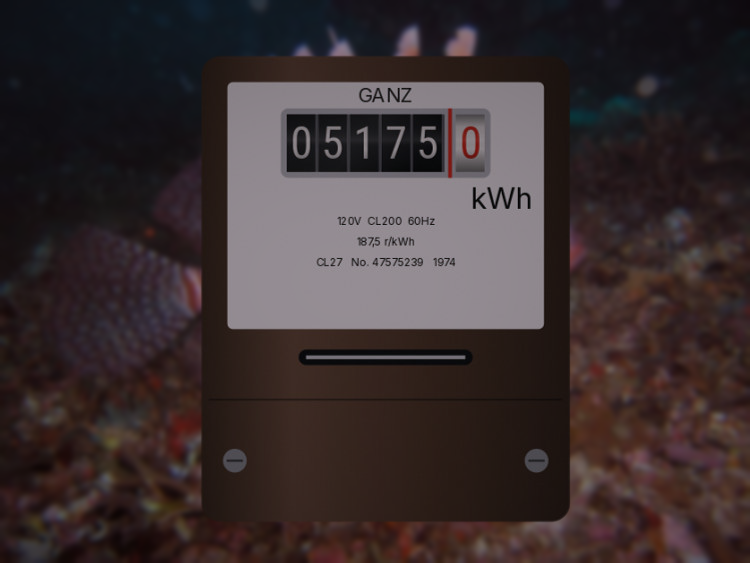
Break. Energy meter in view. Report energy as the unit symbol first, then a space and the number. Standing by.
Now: kWh 5175.0
